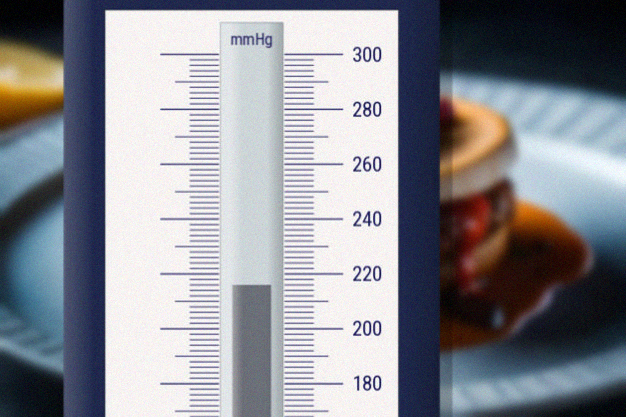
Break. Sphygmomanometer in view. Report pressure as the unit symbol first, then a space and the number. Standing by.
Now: mmHg 216
